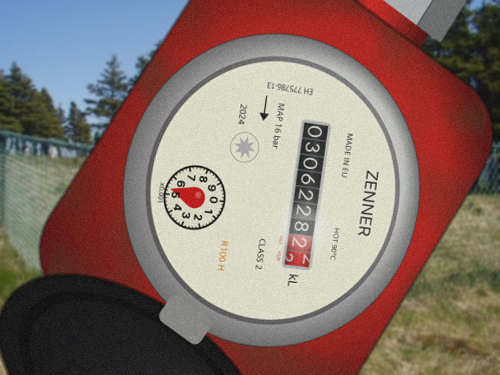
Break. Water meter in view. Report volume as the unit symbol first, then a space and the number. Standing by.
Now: kL 306228.225
